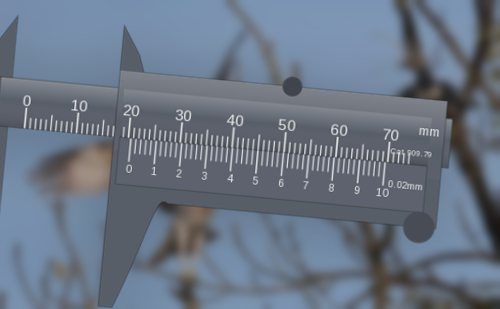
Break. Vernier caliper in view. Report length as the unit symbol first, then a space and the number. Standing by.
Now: mm 20.5
